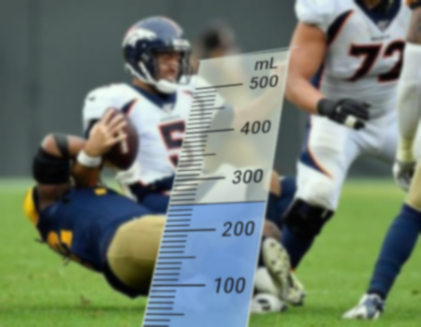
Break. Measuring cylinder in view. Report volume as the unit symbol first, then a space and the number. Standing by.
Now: mL 250
